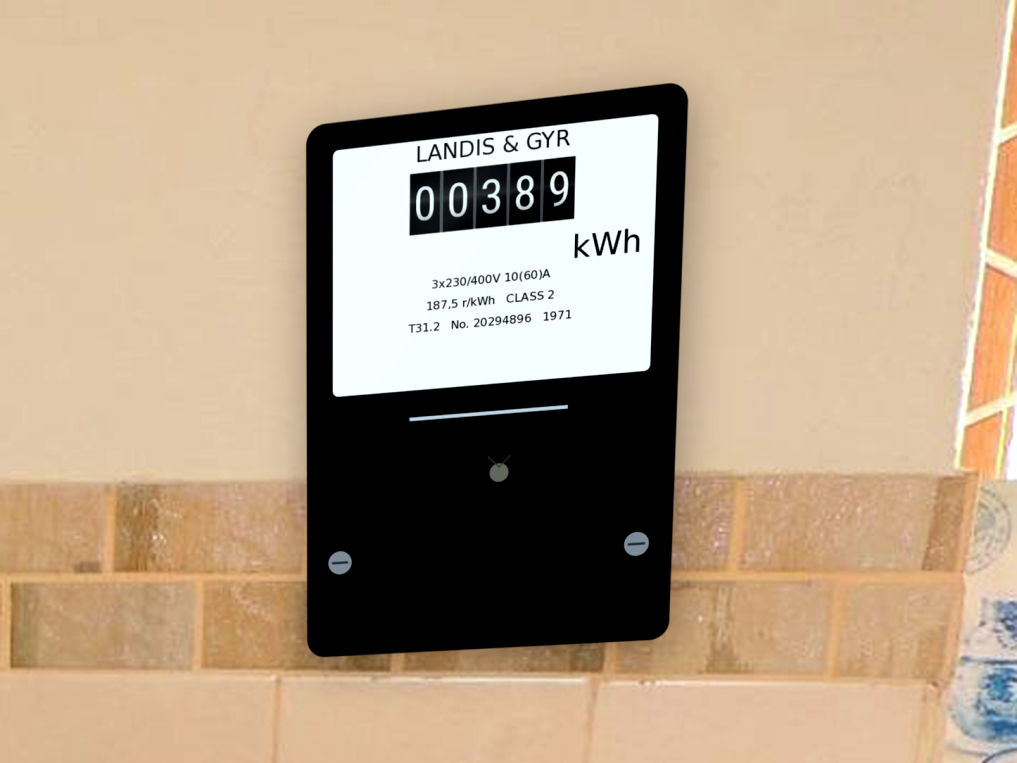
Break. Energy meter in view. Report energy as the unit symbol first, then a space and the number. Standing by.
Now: kWh 389
